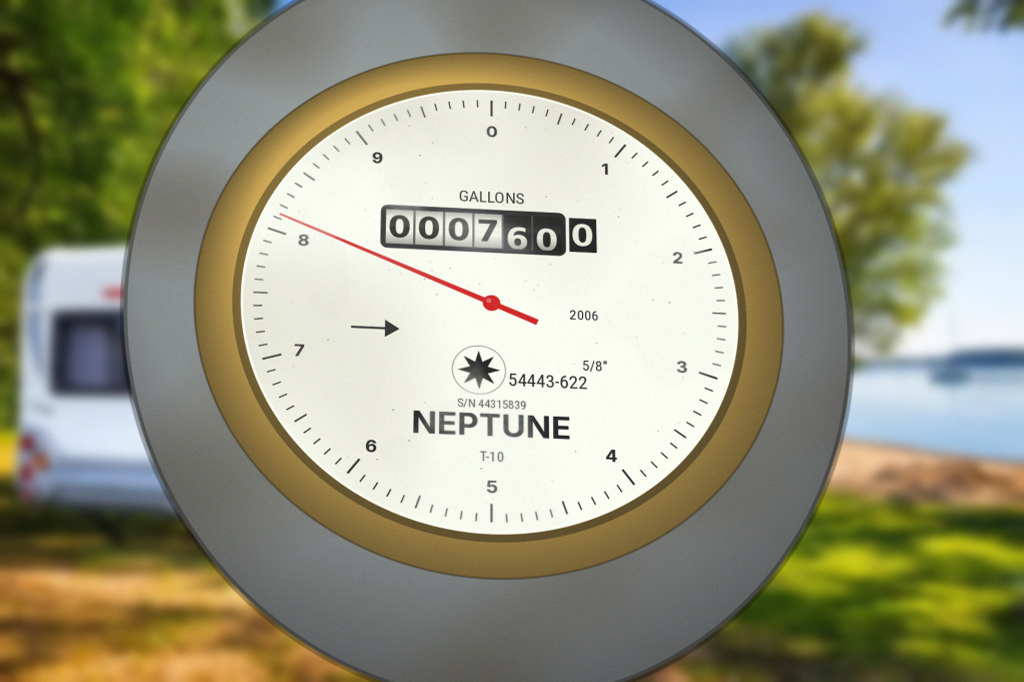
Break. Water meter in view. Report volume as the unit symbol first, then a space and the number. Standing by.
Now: gal 7598.1
